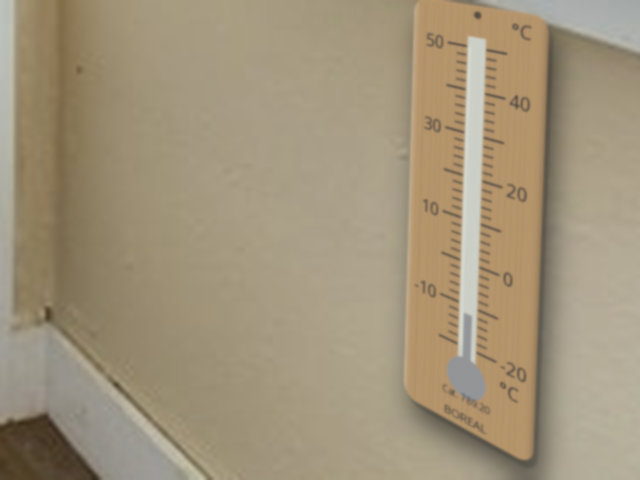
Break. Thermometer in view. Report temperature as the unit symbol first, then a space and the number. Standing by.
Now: °C -12
